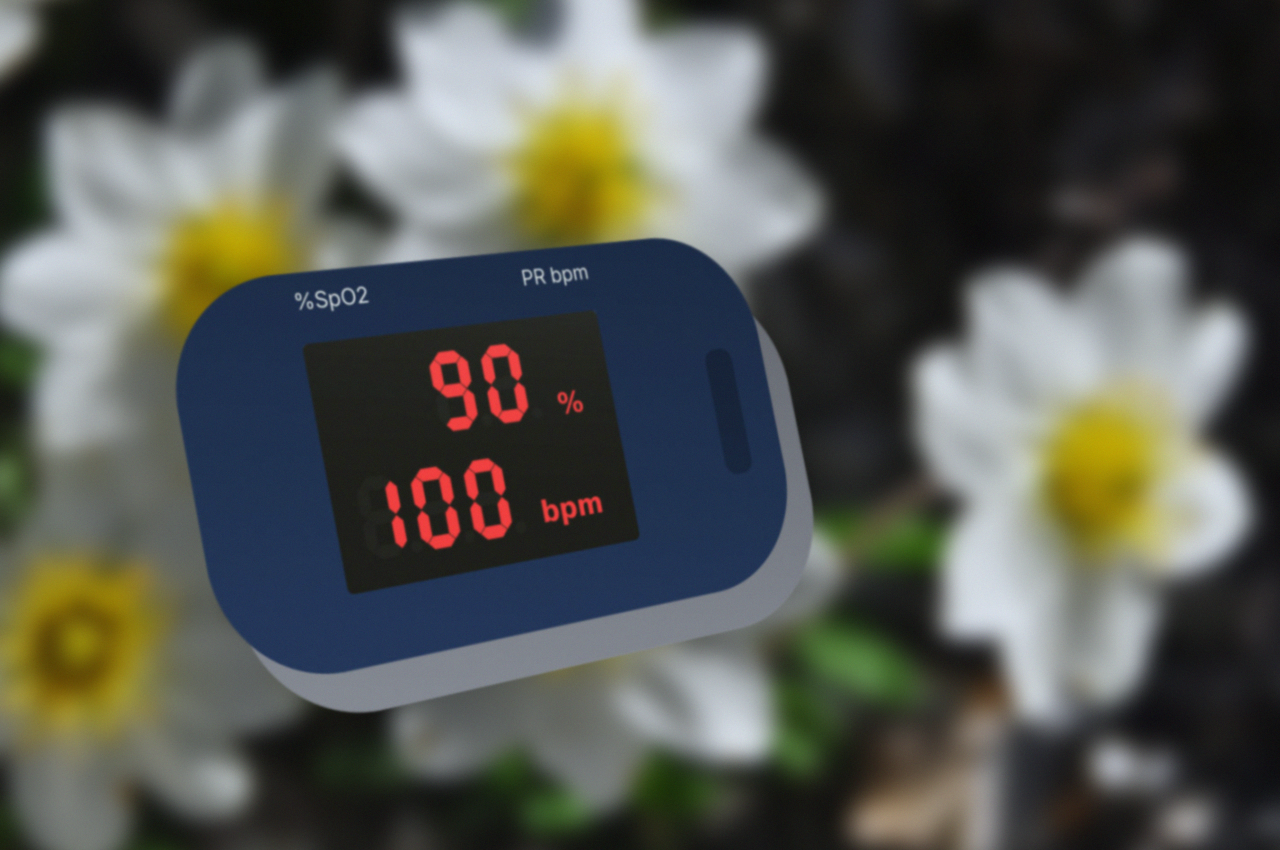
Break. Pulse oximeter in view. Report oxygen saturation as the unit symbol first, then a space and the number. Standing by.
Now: % 90
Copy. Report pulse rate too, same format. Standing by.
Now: bpm 100
